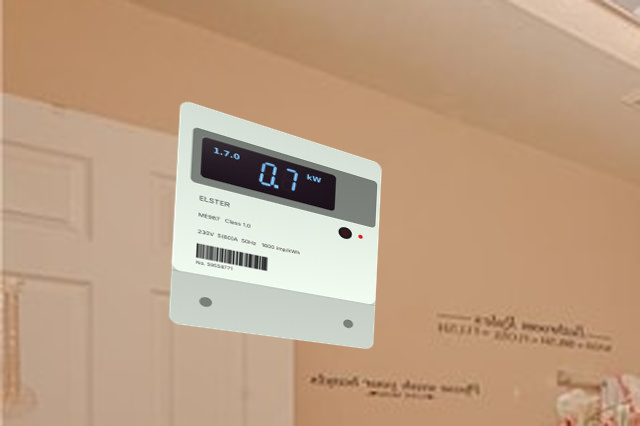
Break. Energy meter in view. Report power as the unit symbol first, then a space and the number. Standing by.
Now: kW 0.7
